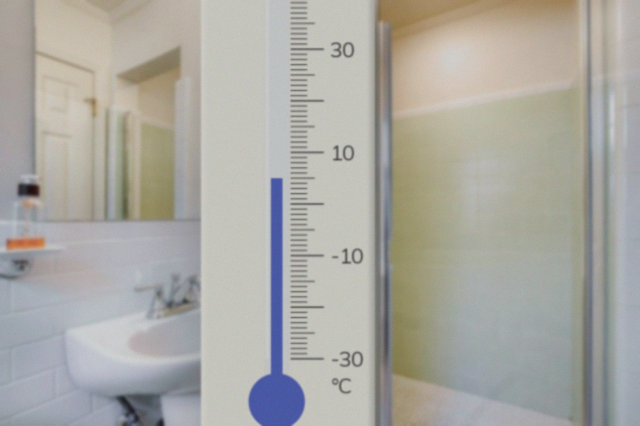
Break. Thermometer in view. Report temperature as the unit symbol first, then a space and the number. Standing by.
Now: °C 5
